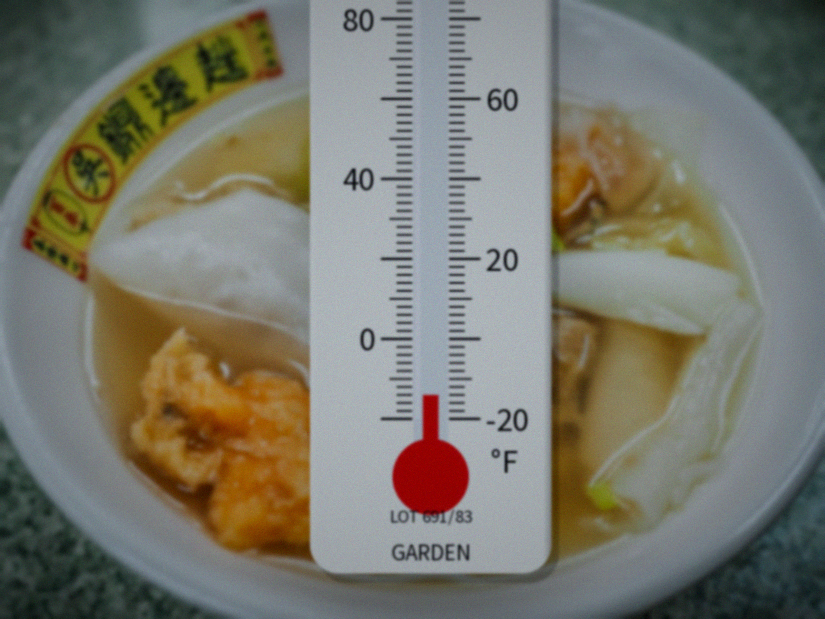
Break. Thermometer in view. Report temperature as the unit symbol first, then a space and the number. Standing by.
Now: °F -14
